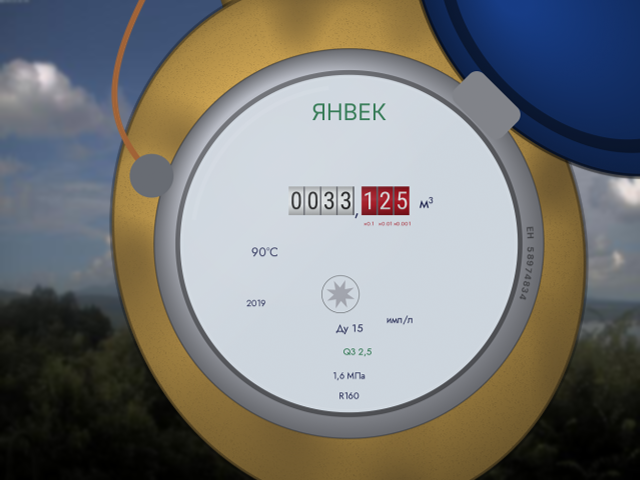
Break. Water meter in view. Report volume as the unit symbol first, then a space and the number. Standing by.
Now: m³ 33.125
